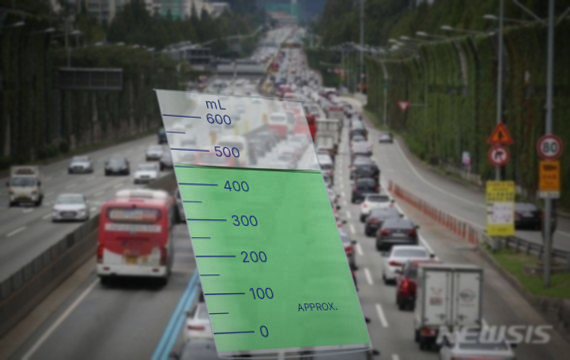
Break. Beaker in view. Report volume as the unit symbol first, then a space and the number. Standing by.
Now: mL 450
